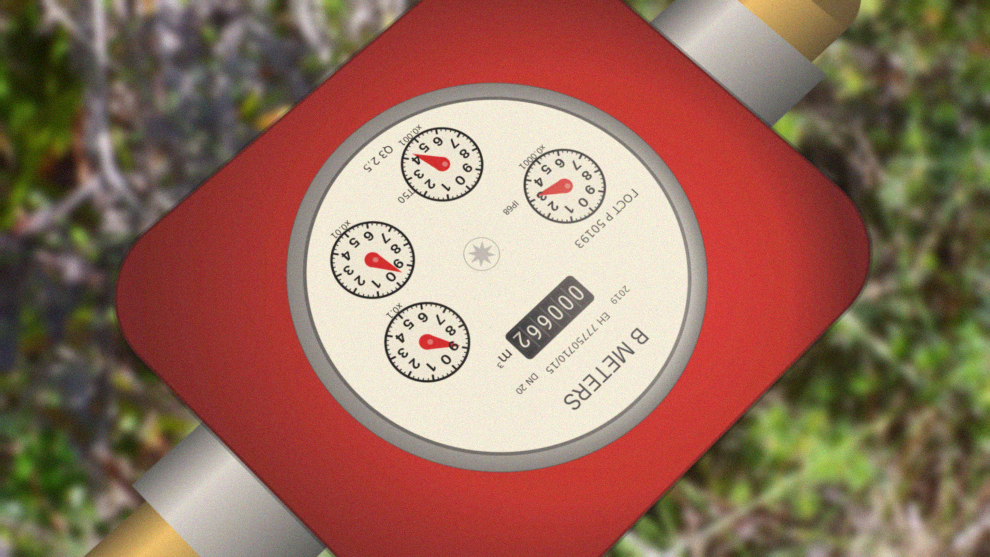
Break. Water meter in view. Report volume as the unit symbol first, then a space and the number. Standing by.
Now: m³ 661.8943
